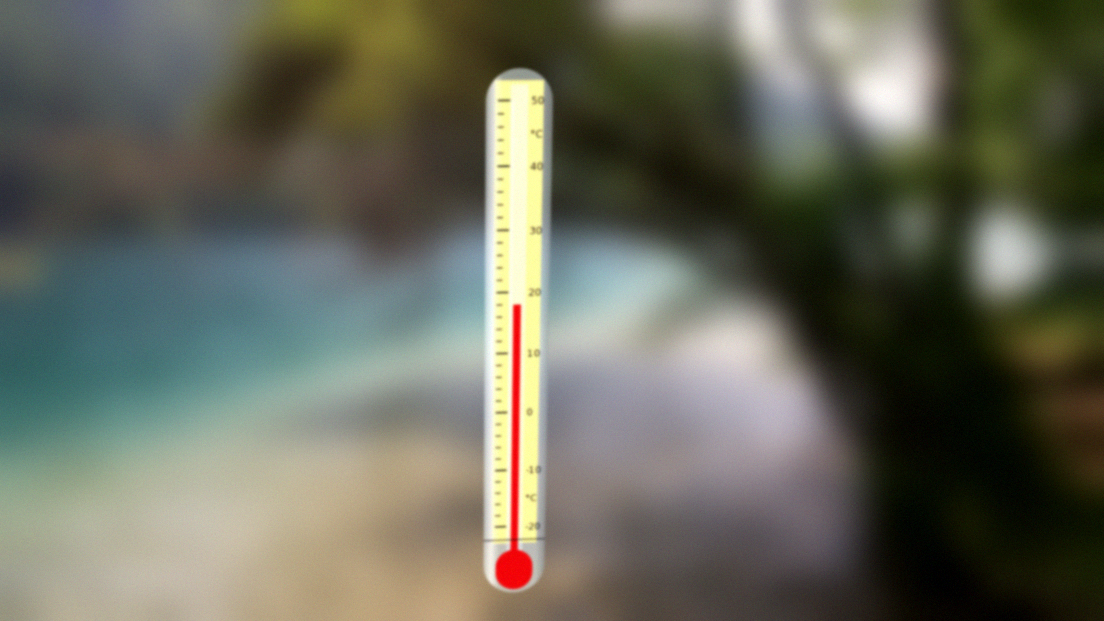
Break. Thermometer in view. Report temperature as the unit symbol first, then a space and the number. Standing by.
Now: °C 18
